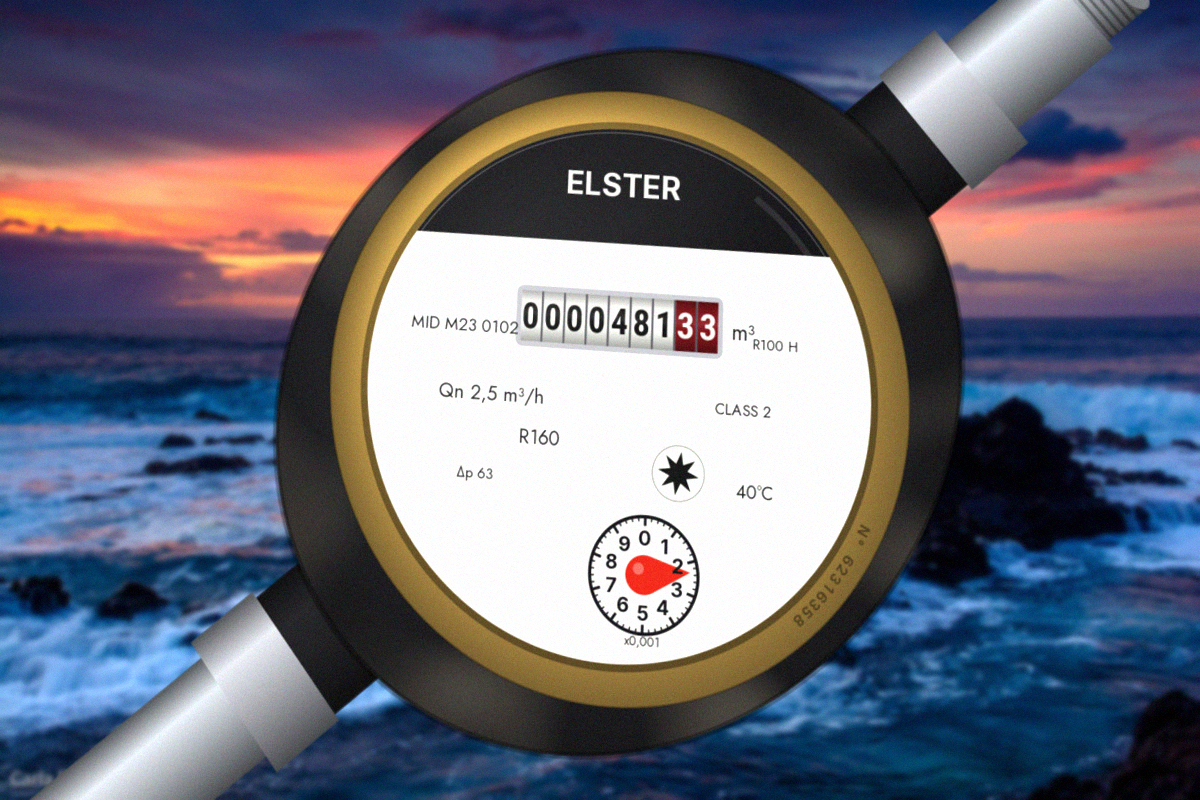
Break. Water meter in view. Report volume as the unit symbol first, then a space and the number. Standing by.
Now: m³ 481.332
